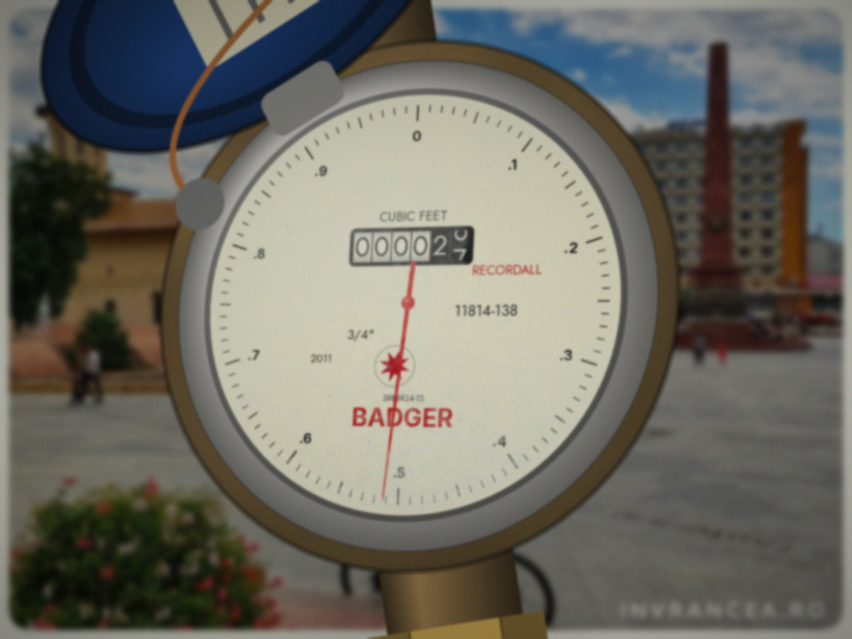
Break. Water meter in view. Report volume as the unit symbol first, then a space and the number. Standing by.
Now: ft³ 26.51
